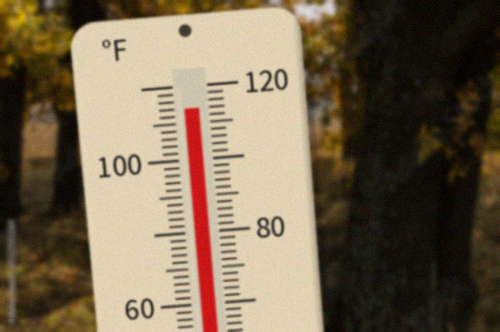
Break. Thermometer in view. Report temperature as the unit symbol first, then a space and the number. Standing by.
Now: °F 114
